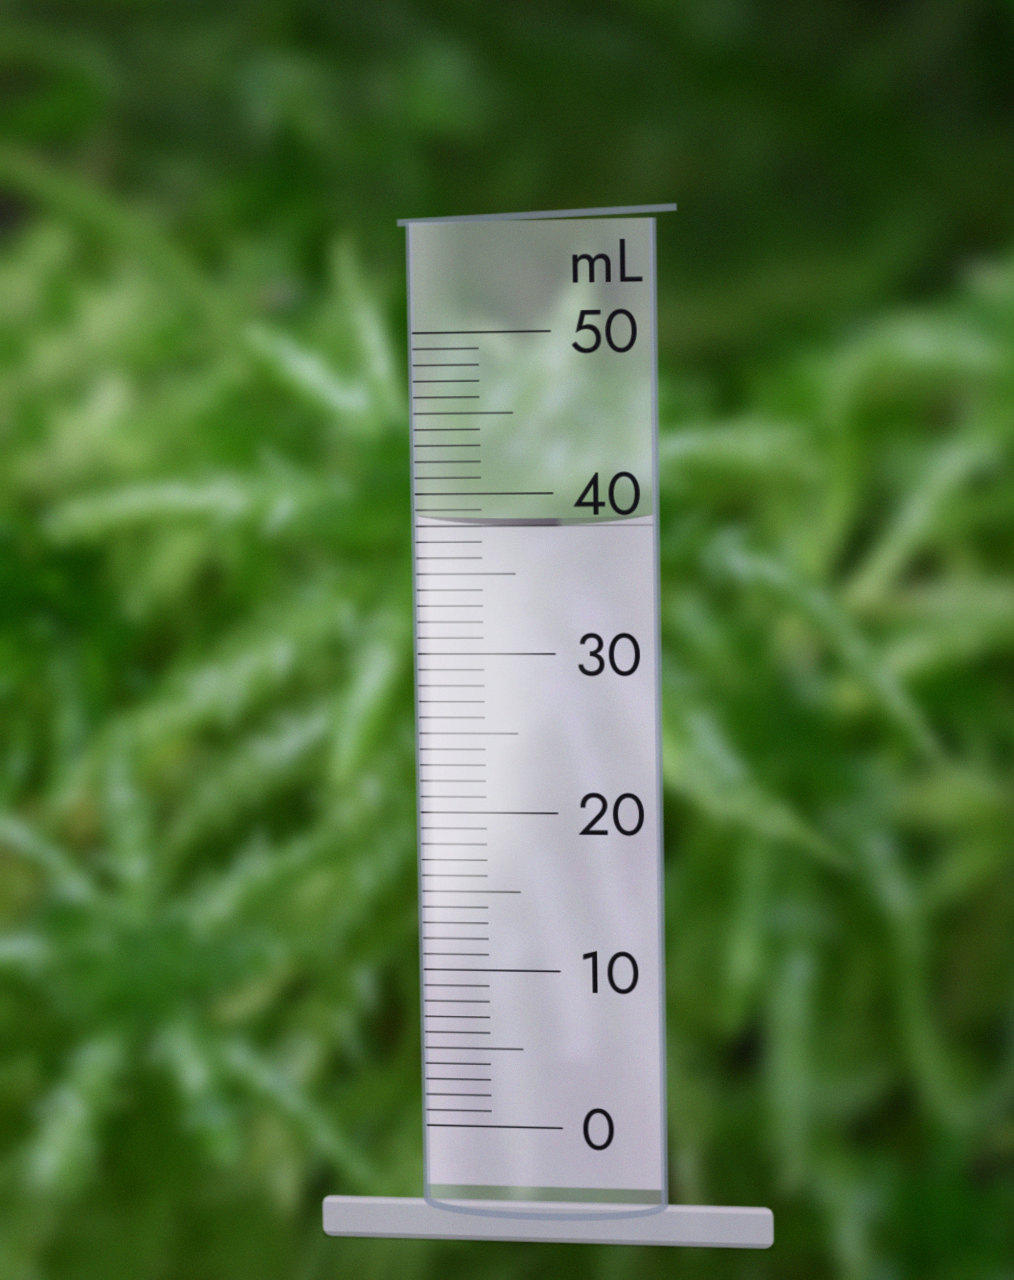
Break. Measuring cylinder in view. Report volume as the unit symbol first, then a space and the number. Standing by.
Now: mL 38
